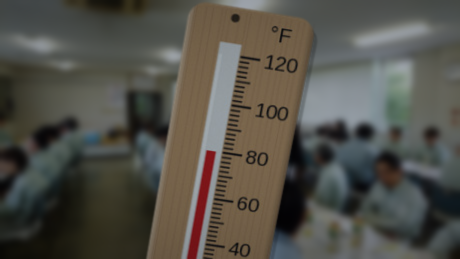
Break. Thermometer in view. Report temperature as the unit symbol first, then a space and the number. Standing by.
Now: °F 80
